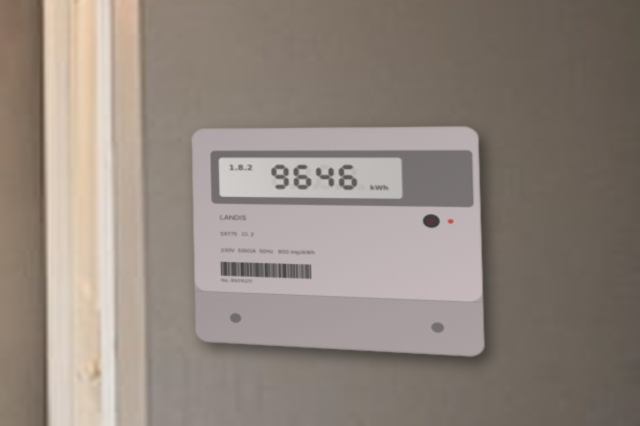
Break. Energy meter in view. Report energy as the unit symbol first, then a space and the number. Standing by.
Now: kWh 9646
